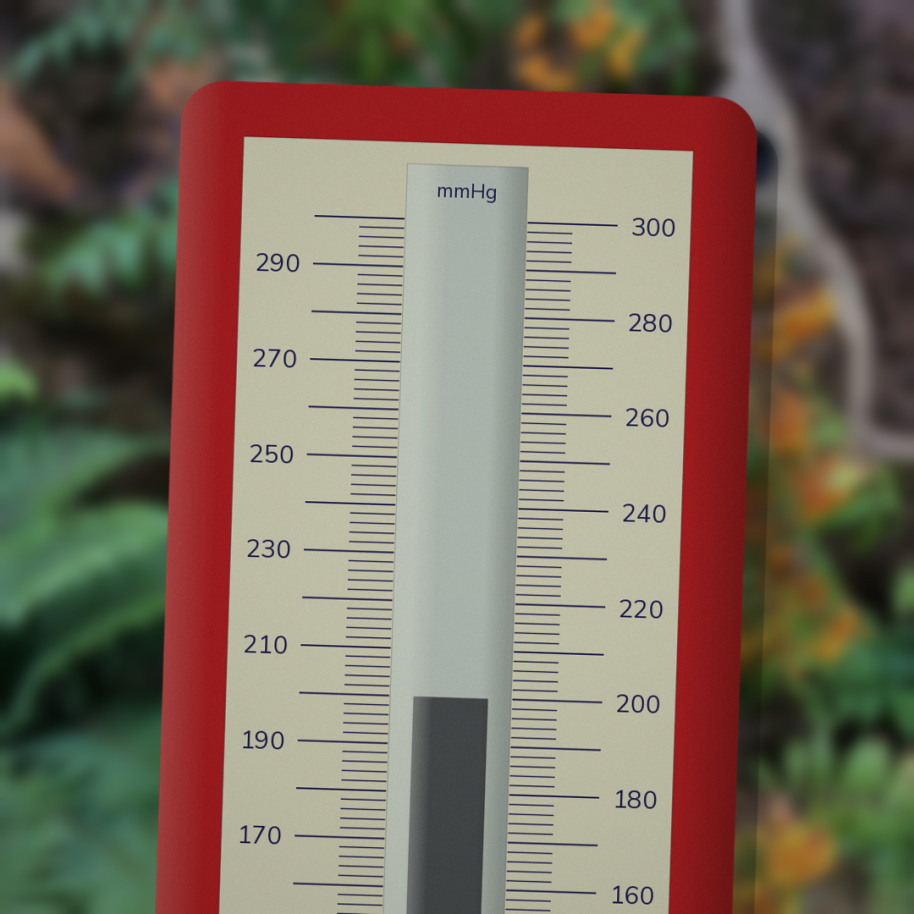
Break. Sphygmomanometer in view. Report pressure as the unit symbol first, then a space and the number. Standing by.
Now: mmHg 200
